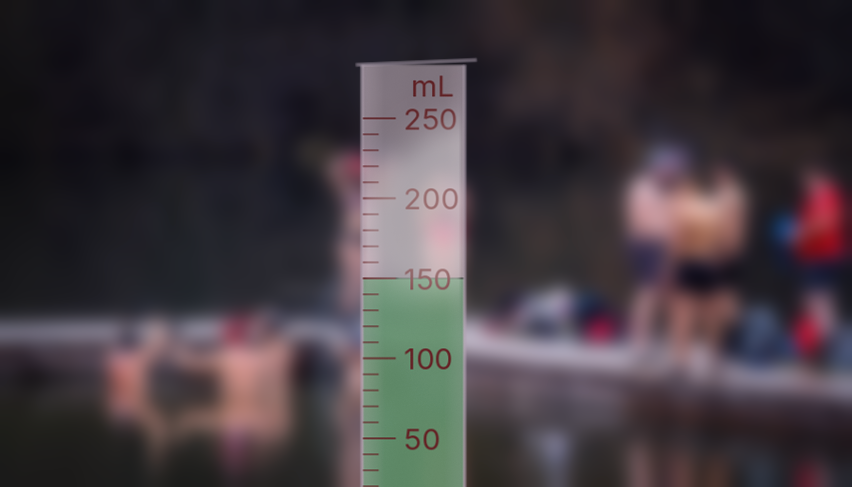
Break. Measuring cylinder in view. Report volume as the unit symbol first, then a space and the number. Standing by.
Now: mL 150
